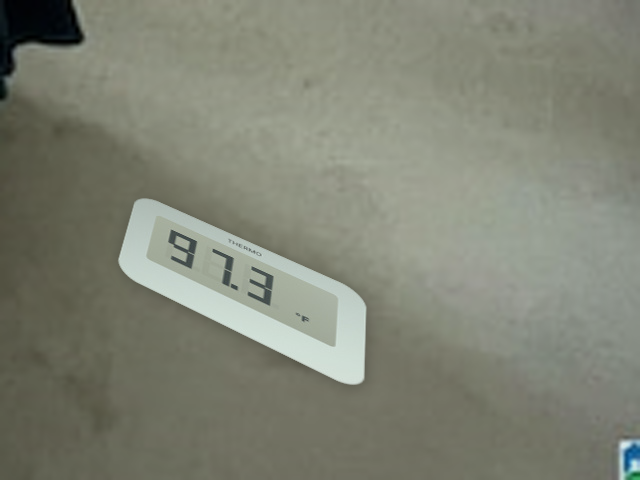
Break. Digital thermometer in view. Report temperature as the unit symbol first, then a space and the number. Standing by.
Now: °F 97.3
